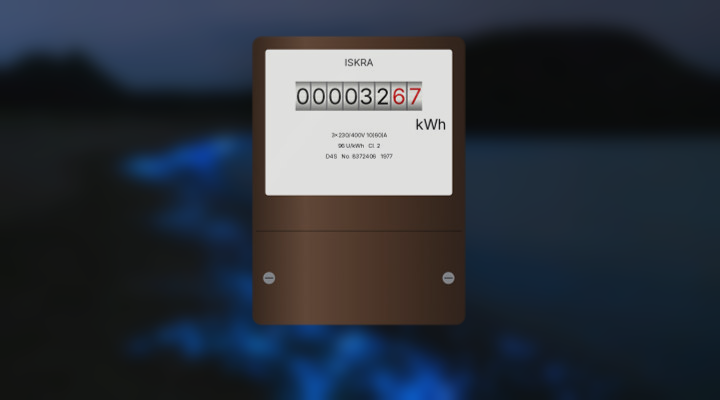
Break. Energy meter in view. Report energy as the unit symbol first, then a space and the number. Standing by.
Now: kWh 32.67
